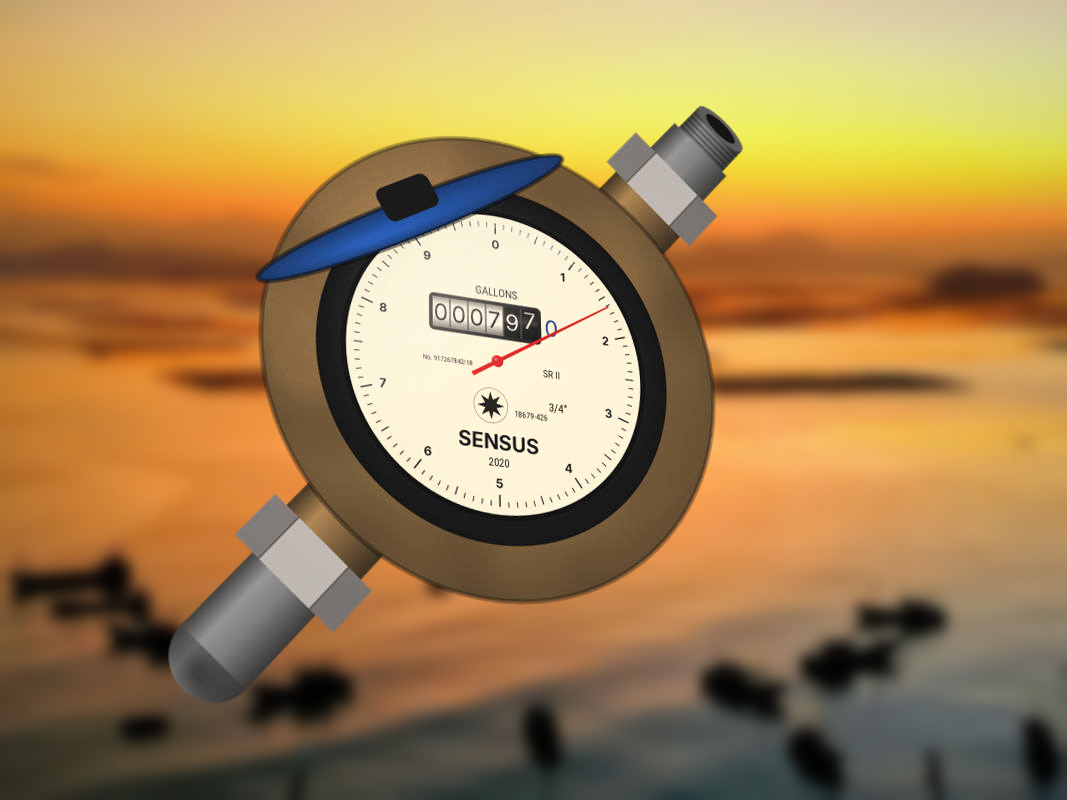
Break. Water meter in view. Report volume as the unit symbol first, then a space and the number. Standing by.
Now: gal 7971.6
